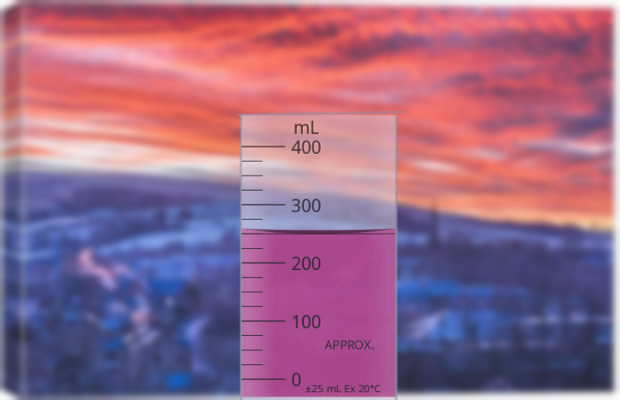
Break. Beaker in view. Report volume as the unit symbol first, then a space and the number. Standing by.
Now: mL 250
